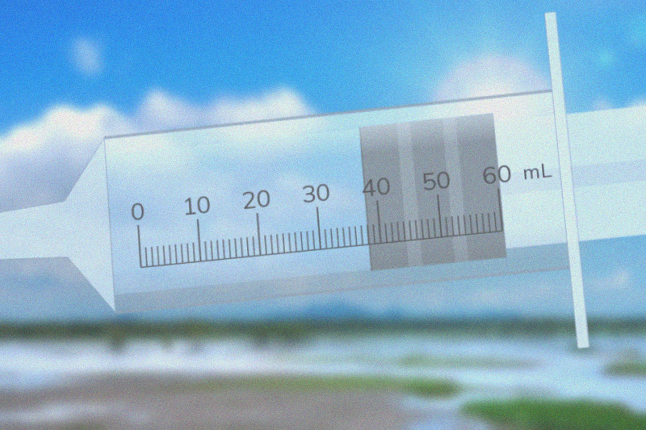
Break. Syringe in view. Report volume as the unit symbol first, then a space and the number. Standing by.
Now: mL 38
